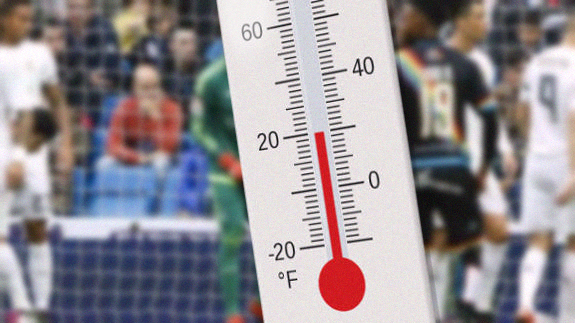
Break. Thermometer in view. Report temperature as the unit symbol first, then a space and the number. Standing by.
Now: °F 20
